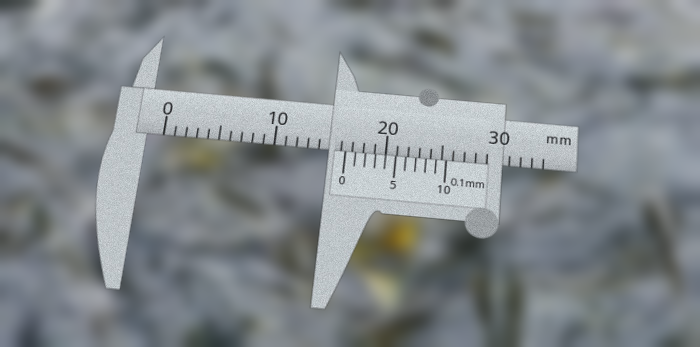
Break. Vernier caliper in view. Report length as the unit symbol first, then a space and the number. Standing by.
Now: mm 16.4
